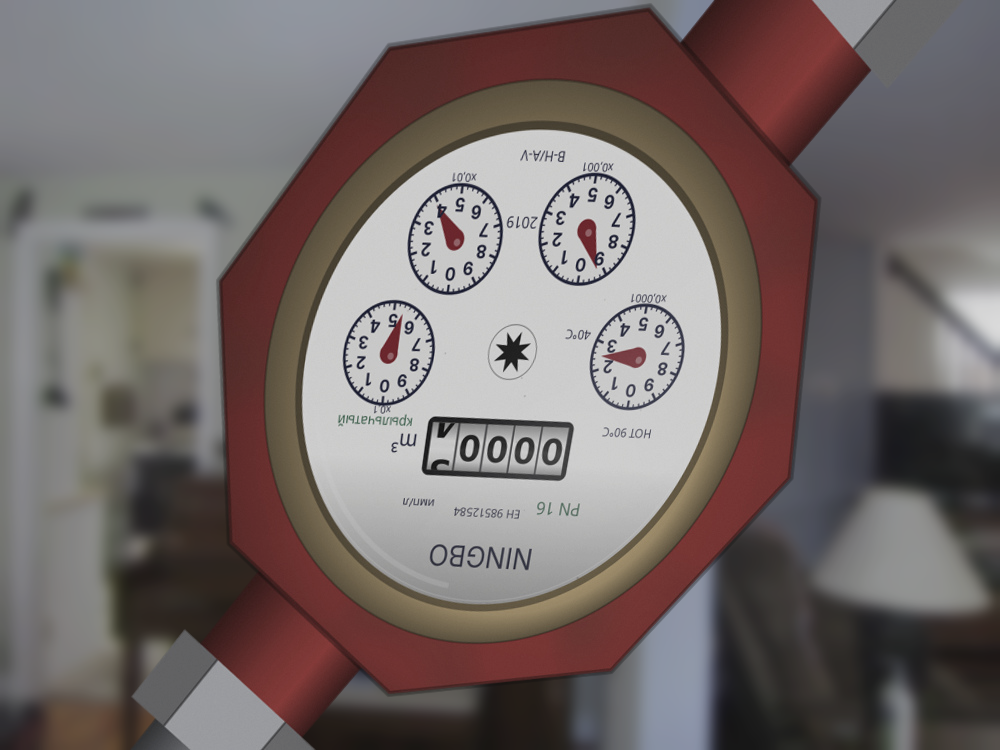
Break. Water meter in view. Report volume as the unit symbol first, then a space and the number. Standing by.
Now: m³ 3.5392
